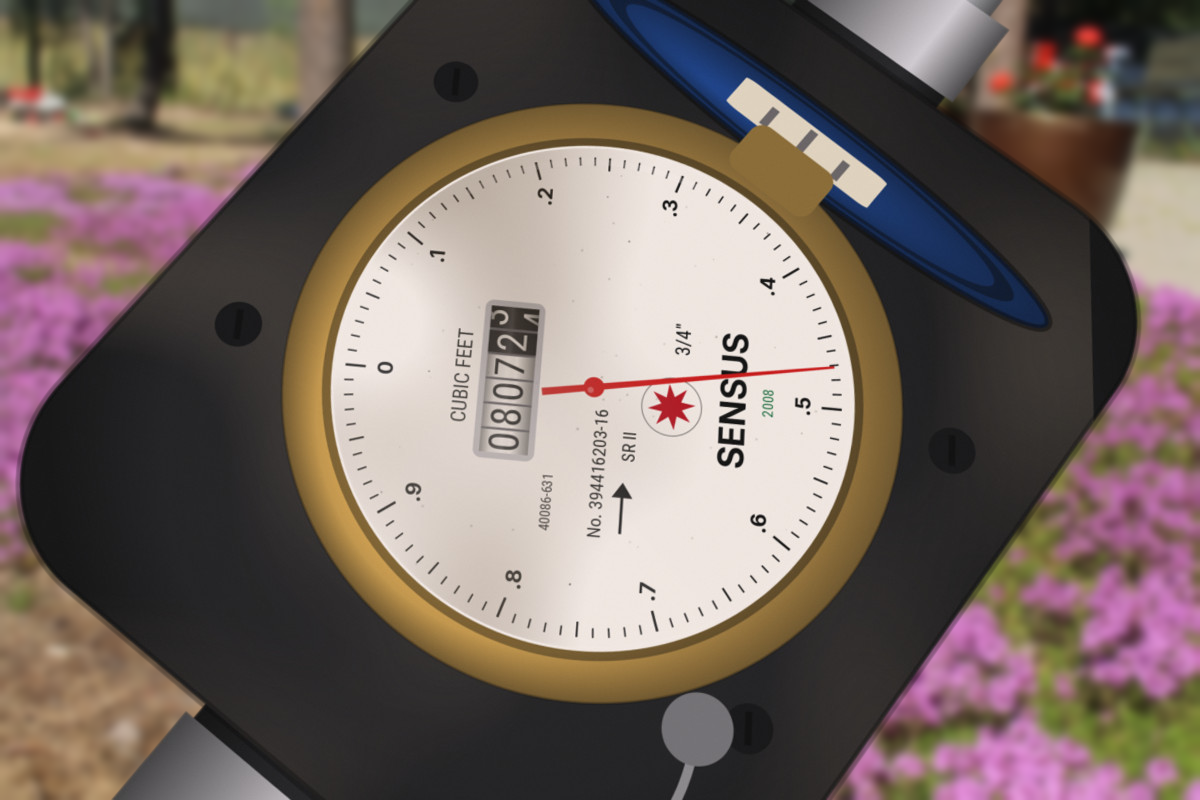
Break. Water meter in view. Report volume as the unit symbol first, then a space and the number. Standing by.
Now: ft³ 80723.47
